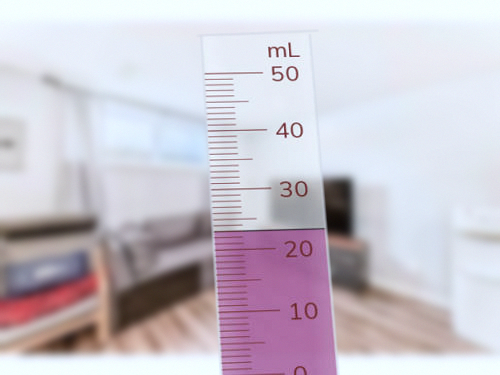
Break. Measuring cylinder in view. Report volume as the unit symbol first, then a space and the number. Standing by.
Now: mL 23
